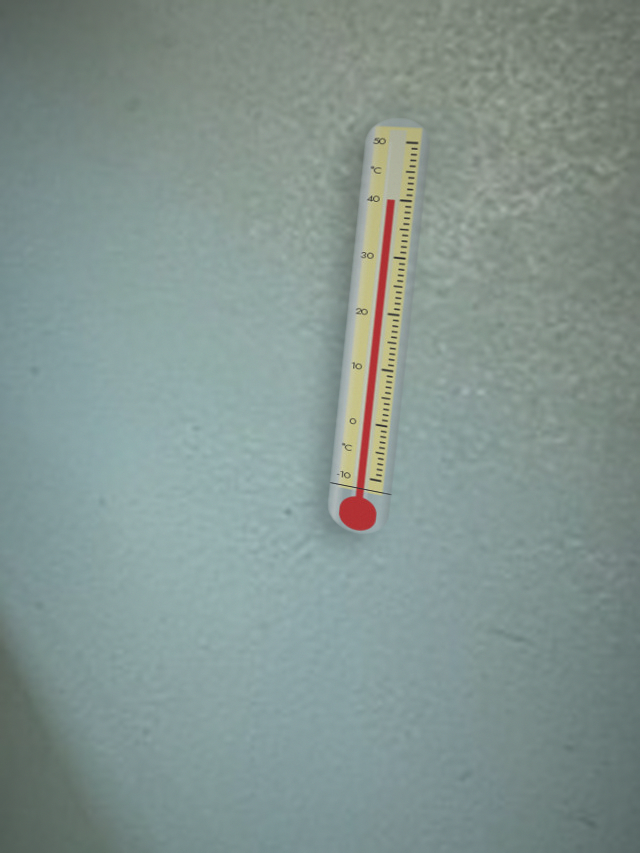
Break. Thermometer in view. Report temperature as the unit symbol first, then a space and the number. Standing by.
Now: °C 40
